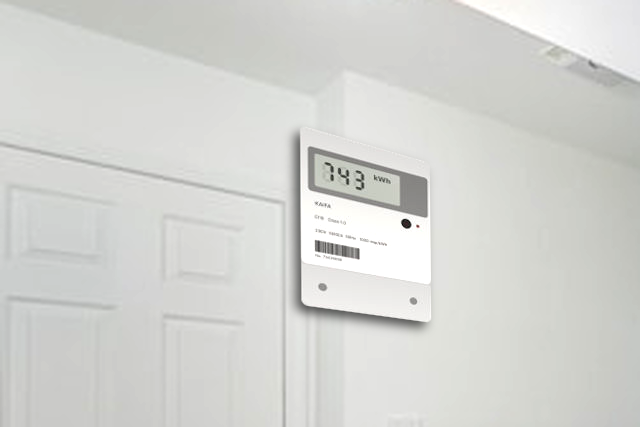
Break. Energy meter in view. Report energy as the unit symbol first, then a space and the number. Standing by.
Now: kWh 743
